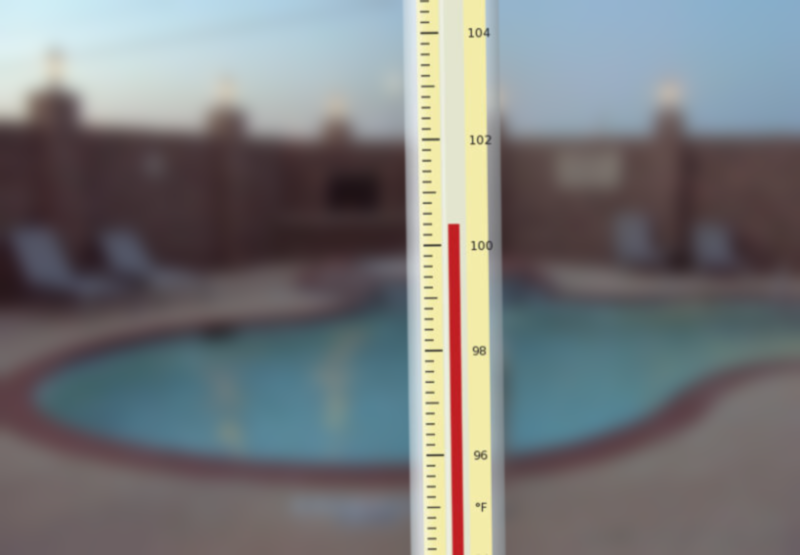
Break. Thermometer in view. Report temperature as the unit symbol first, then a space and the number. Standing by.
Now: °F 100.4
